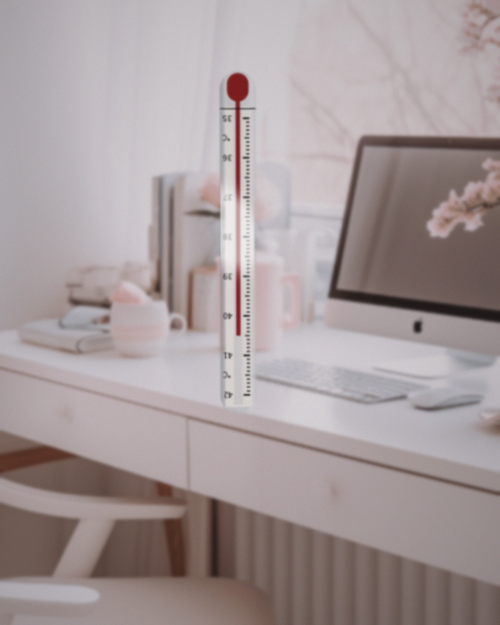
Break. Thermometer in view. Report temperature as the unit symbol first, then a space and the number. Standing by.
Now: °C 40.5
